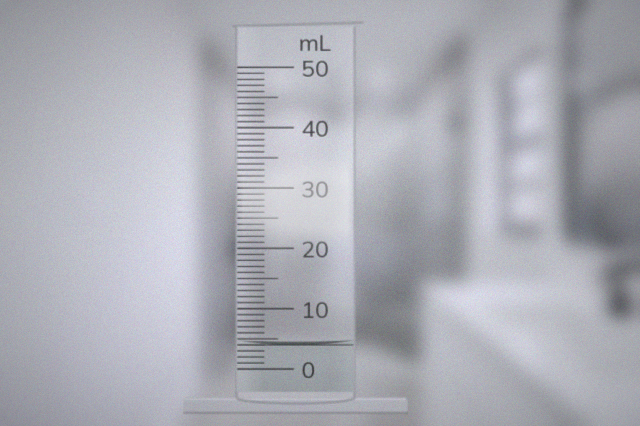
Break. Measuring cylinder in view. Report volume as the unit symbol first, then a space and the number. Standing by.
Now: mL 4
